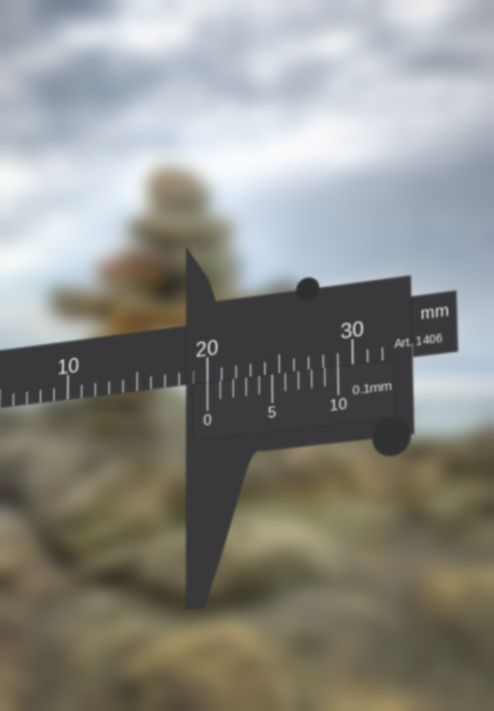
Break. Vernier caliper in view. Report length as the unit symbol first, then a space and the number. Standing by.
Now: mm 20.0
